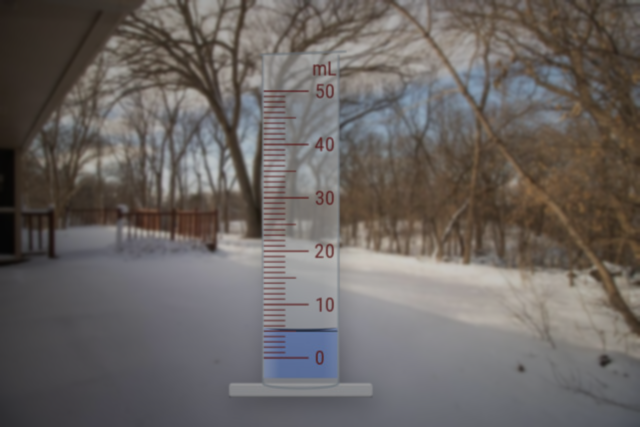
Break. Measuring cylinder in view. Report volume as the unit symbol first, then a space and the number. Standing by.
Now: mL 5
